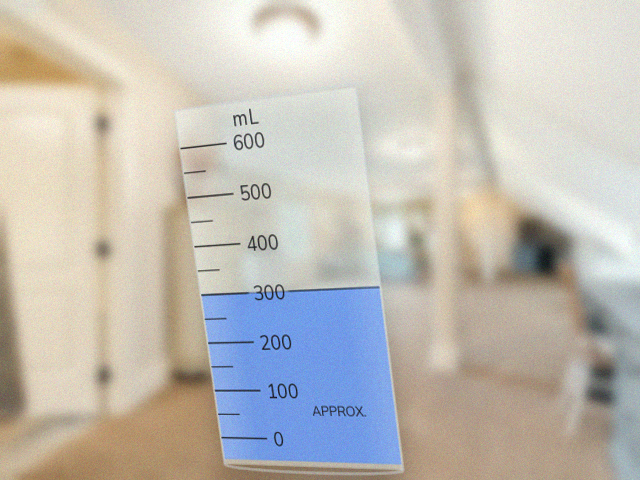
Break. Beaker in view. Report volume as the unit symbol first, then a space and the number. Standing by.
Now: mL 300
